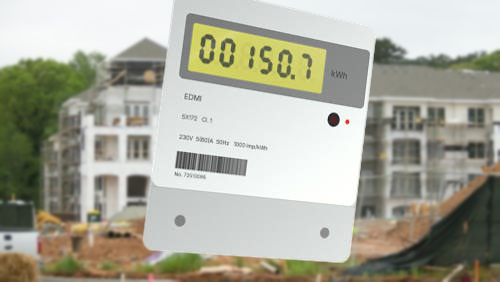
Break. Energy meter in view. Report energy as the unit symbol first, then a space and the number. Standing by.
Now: kWh 150.7
